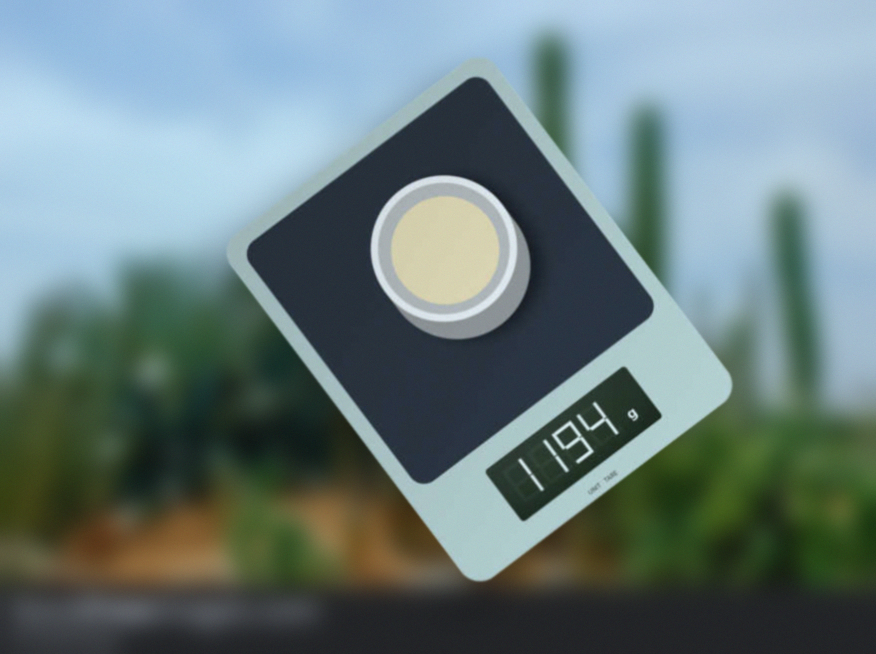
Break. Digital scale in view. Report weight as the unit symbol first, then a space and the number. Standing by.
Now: g 1194
